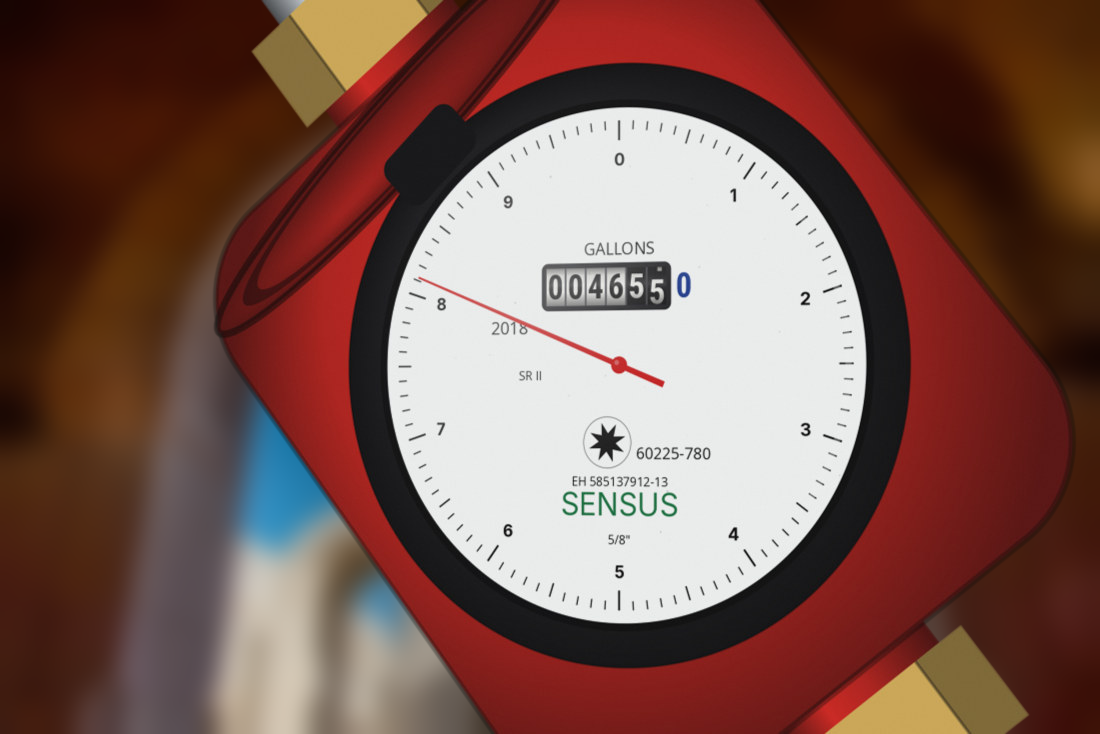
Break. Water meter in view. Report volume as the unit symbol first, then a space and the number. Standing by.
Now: gal 46548.1
